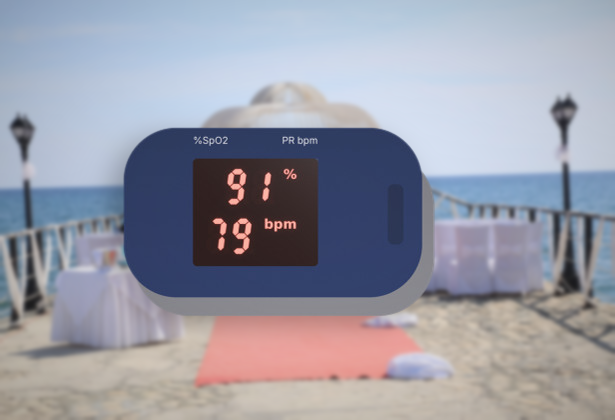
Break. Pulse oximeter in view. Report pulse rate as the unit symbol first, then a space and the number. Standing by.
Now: bpm 79
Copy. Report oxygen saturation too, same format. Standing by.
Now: % 91
